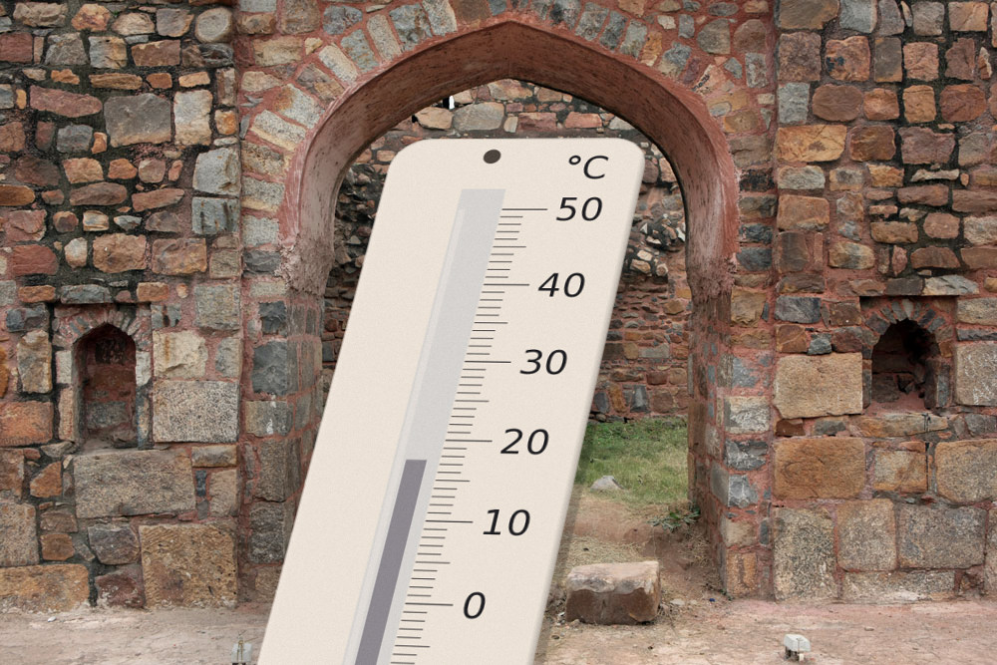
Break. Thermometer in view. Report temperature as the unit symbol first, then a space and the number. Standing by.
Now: °C 17.5
